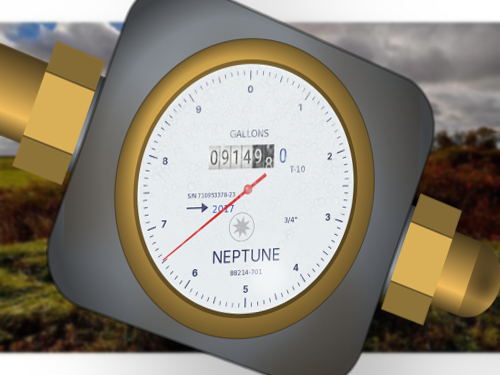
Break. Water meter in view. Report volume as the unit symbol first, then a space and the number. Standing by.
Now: gal 914976.5
